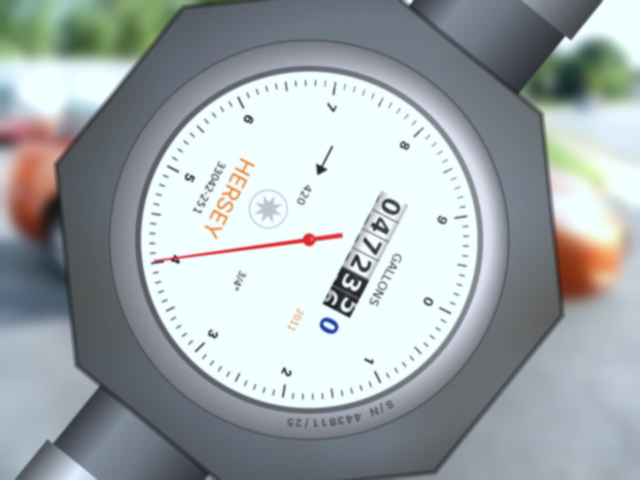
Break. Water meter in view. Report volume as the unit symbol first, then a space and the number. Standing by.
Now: gal 472354.0
